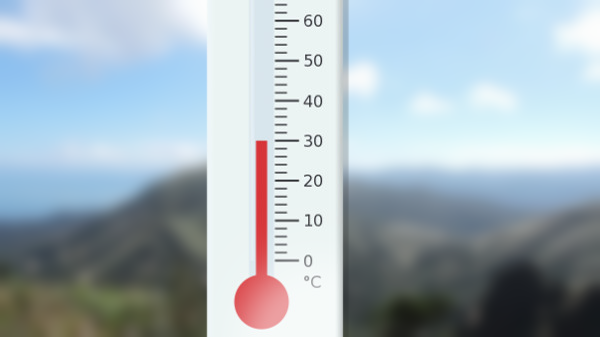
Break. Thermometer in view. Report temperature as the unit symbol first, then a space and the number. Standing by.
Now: °C 30
